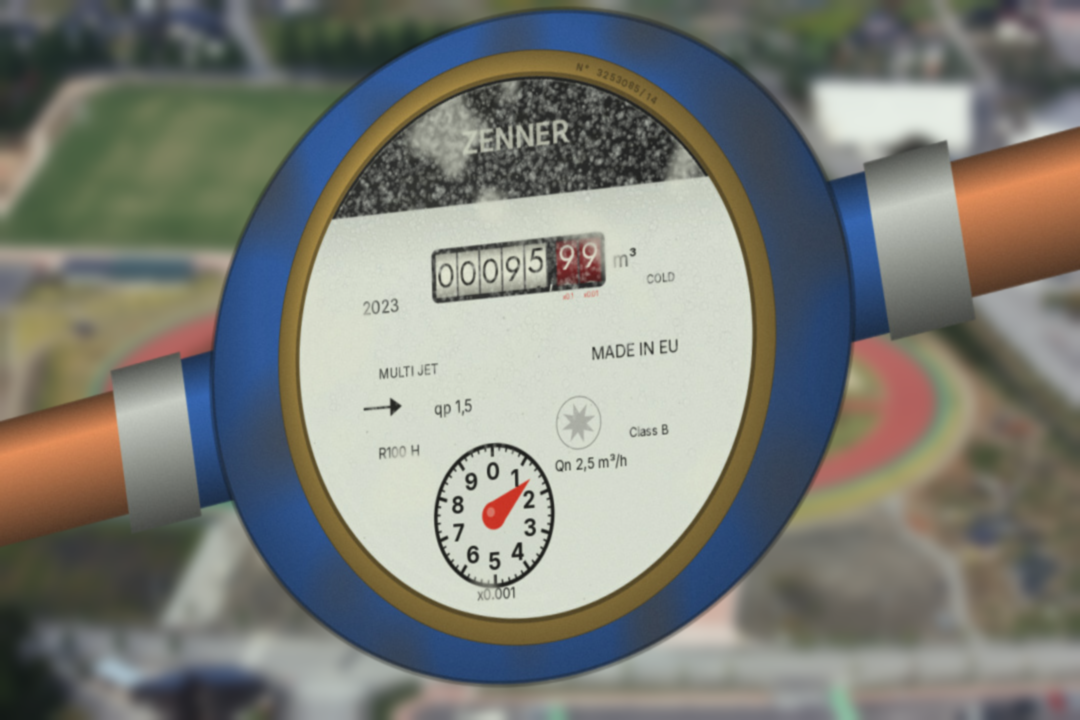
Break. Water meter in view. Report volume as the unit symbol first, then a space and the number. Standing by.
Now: m³ 95.991
